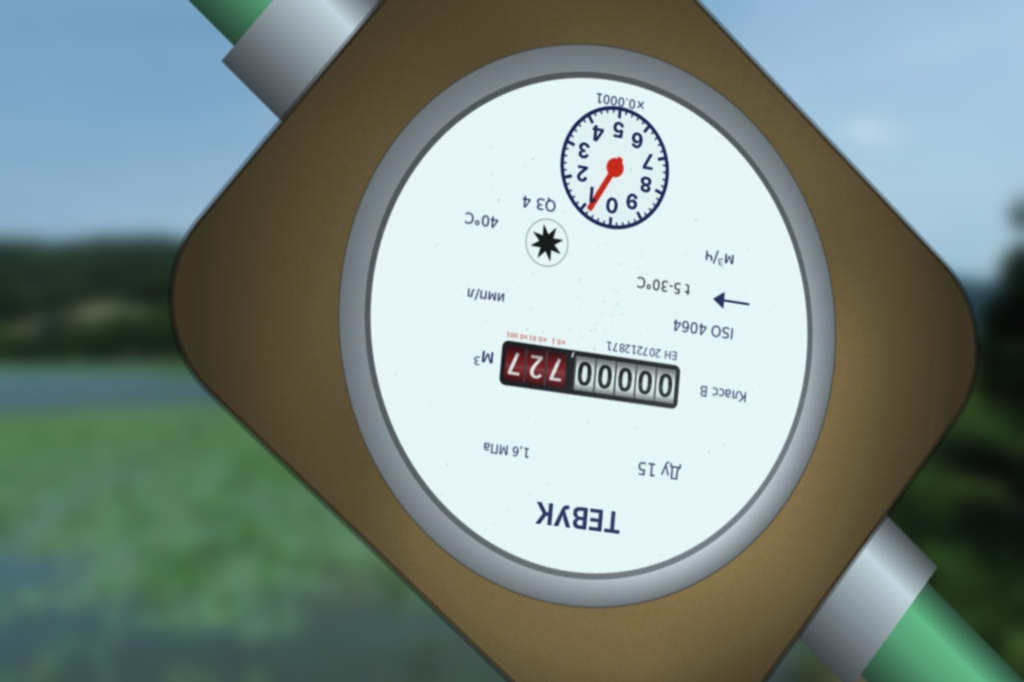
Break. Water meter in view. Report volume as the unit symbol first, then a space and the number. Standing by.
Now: m³ 0.7270
